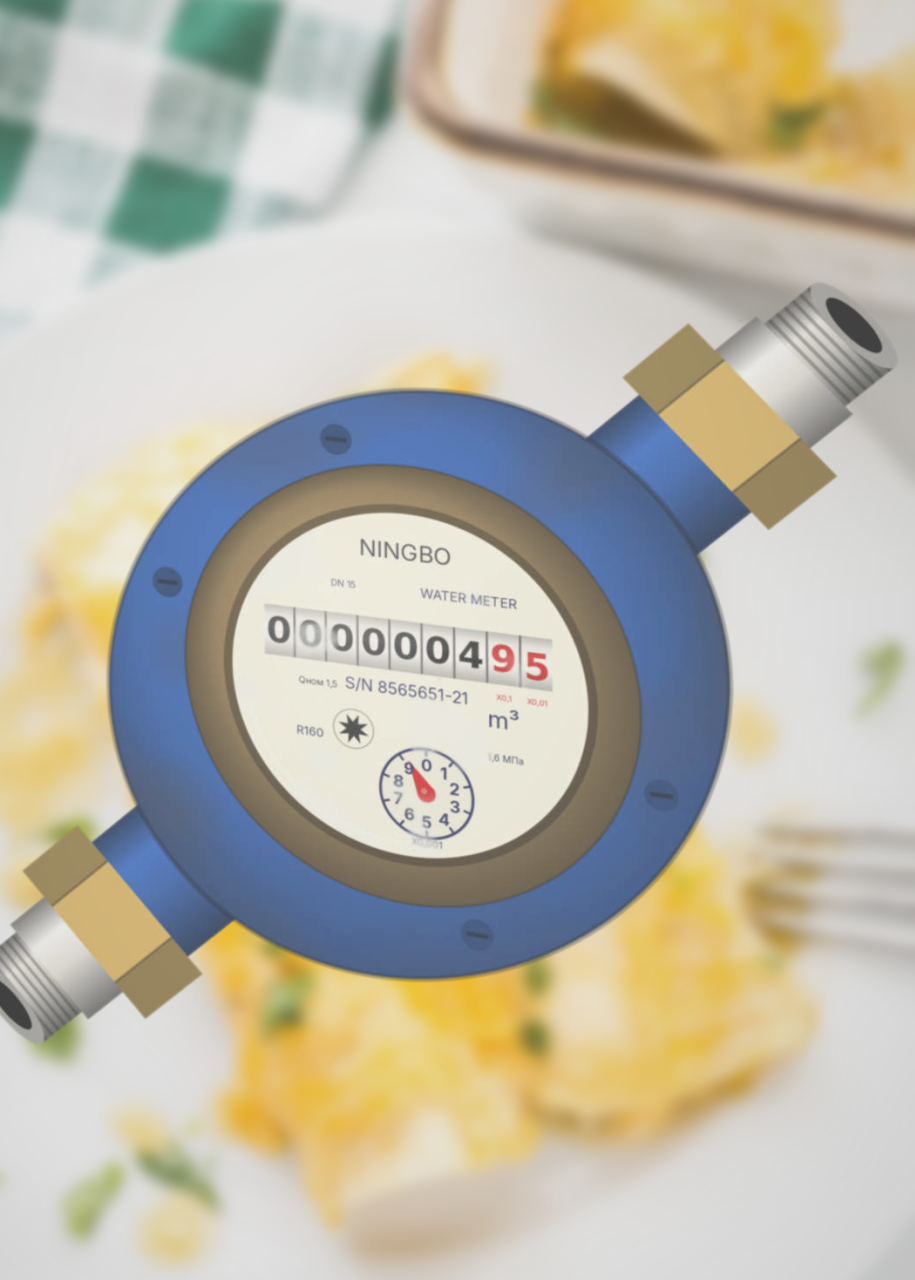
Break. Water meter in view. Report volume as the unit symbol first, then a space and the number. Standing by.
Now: m³ 4.949
